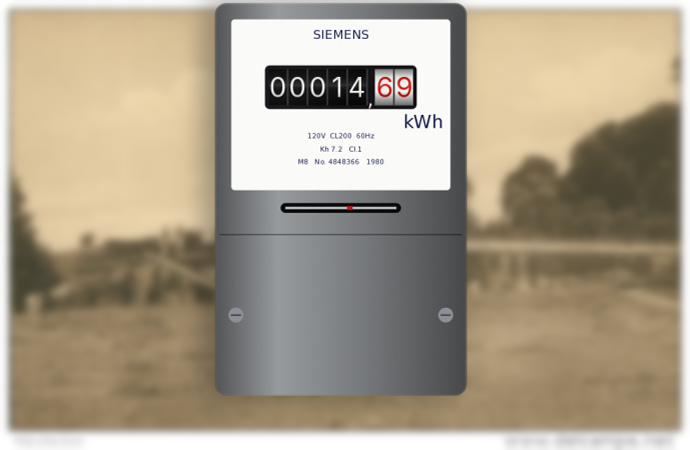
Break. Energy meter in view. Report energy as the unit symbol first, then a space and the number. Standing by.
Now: kWh 14.69
